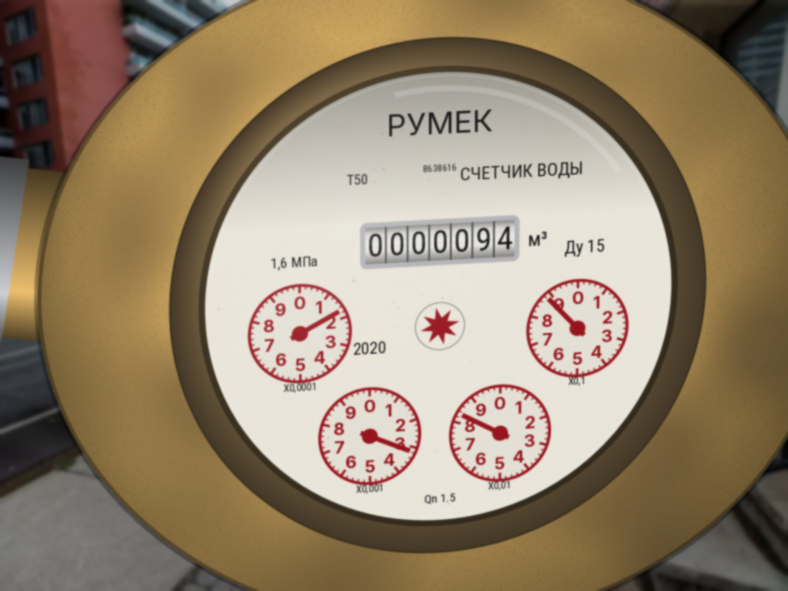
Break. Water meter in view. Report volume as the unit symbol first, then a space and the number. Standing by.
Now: m³ 94.8831
